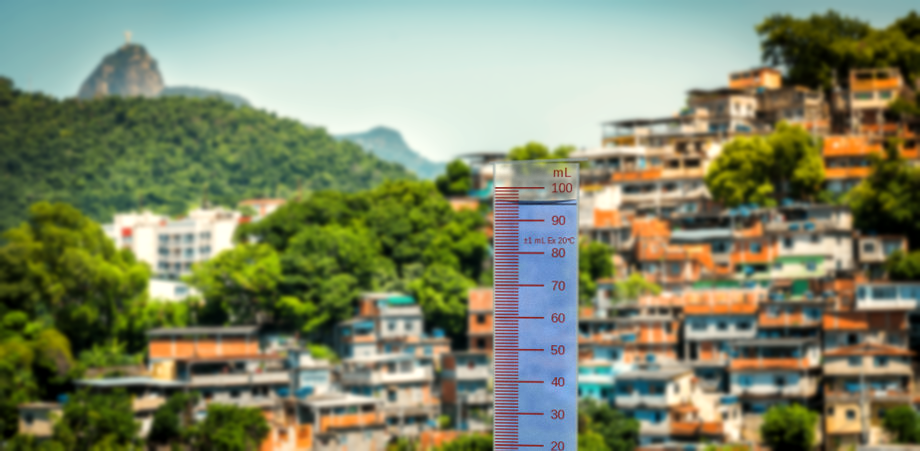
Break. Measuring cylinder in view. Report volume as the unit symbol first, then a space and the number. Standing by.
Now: mL 95
